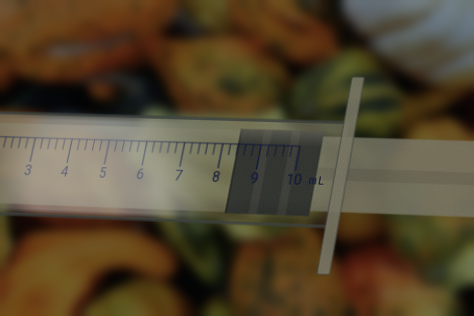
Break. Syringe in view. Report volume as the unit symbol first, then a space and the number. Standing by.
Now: mL 8.4
